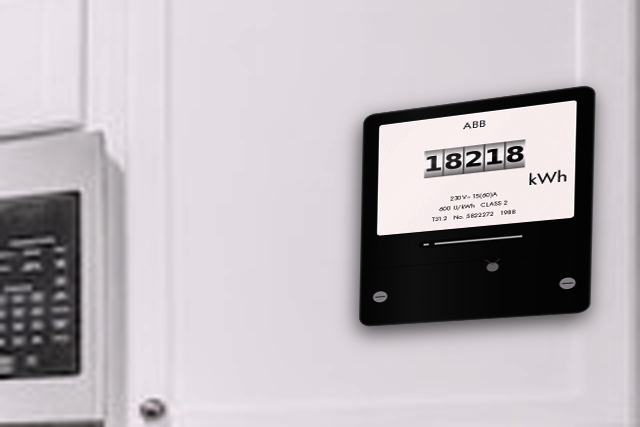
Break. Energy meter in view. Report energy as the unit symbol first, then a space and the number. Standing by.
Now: kWh 18218
